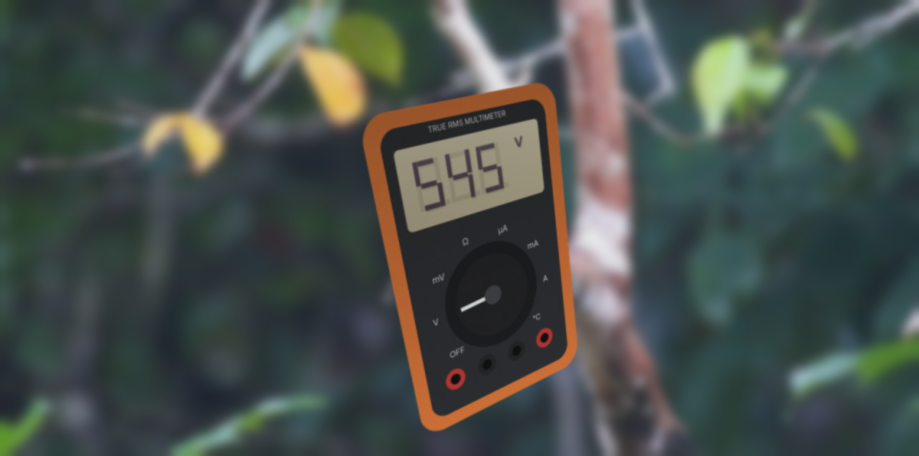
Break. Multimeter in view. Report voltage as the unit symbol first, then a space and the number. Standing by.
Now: V 545
